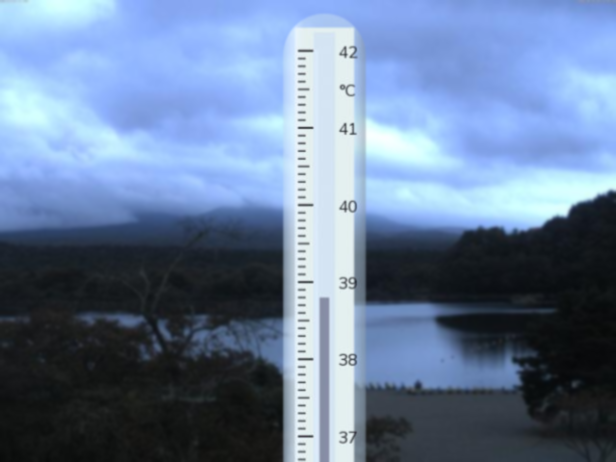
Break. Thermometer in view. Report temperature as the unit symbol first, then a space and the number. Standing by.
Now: °C 38.8
